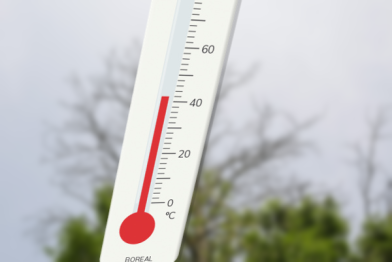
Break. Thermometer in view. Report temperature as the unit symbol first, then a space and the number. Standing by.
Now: °C 42
